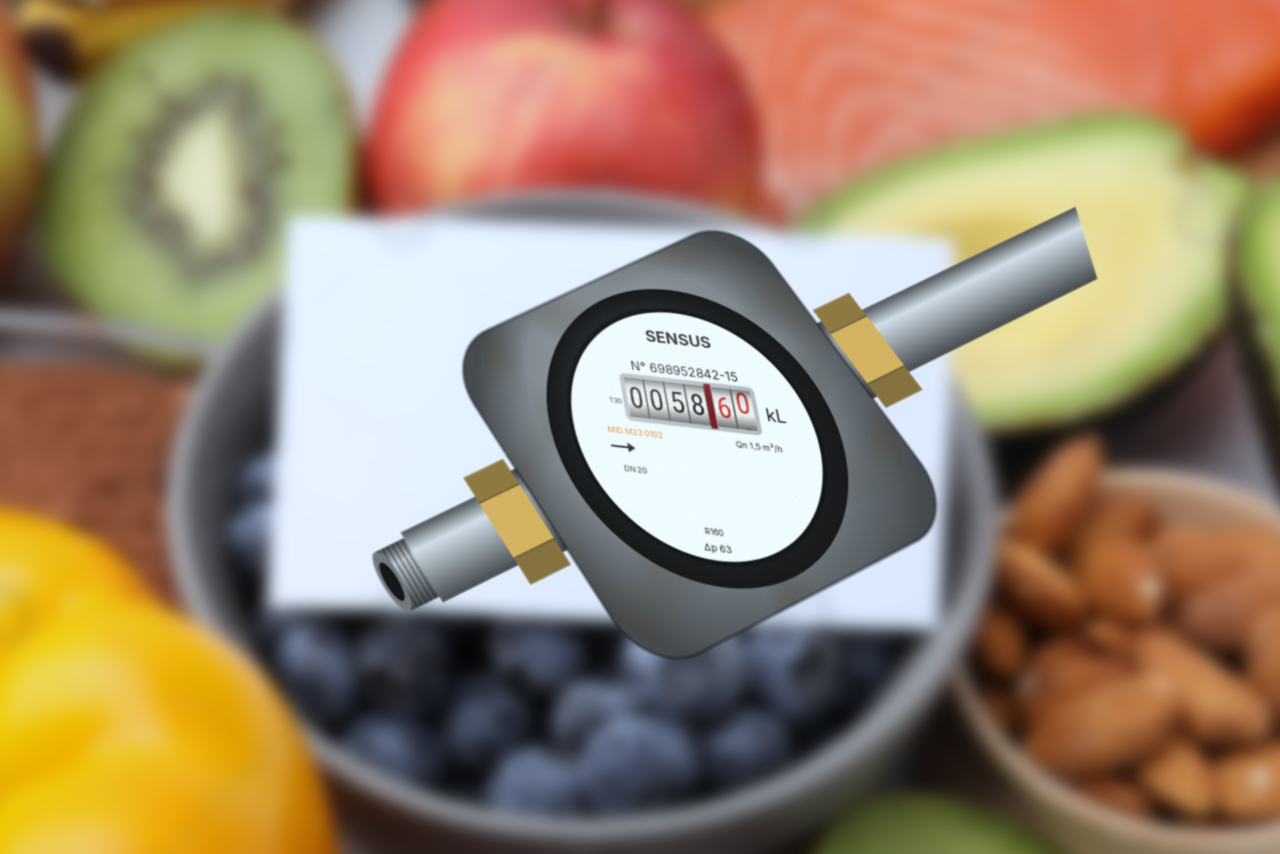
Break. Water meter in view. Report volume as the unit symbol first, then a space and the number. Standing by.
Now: kL 58.60
